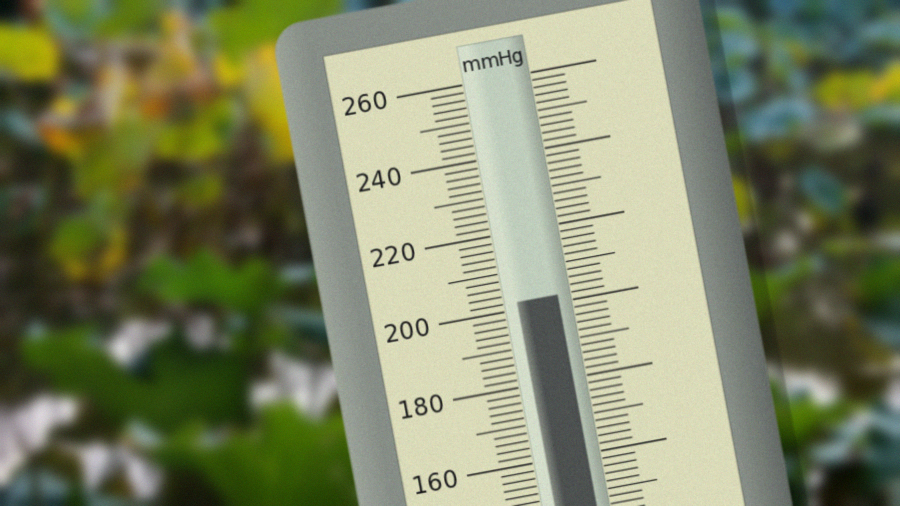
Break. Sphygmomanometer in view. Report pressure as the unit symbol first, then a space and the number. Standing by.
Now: mmHg 202
